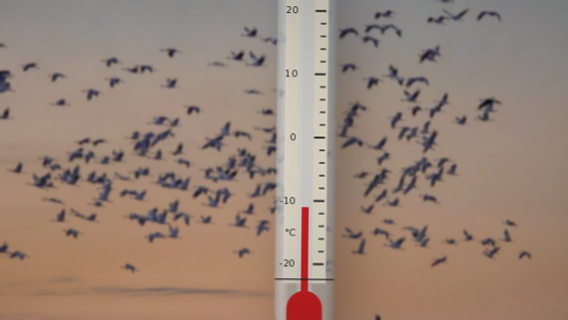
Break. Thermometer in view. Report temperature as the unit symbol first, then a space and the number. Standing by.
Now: °C -11
